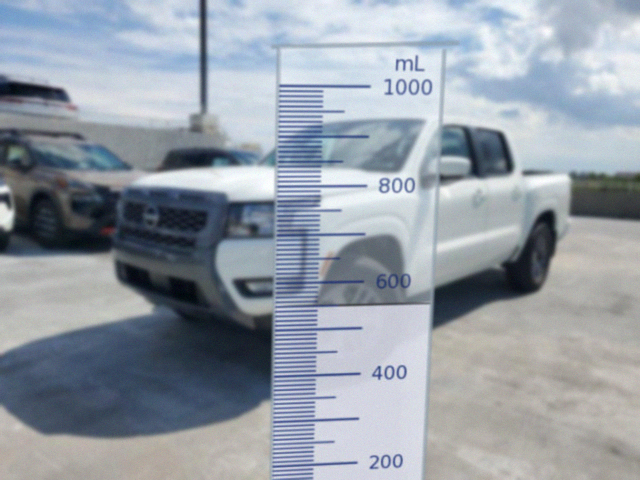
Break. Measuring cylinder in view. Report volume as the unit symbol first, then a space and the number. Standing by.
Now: mL 550
